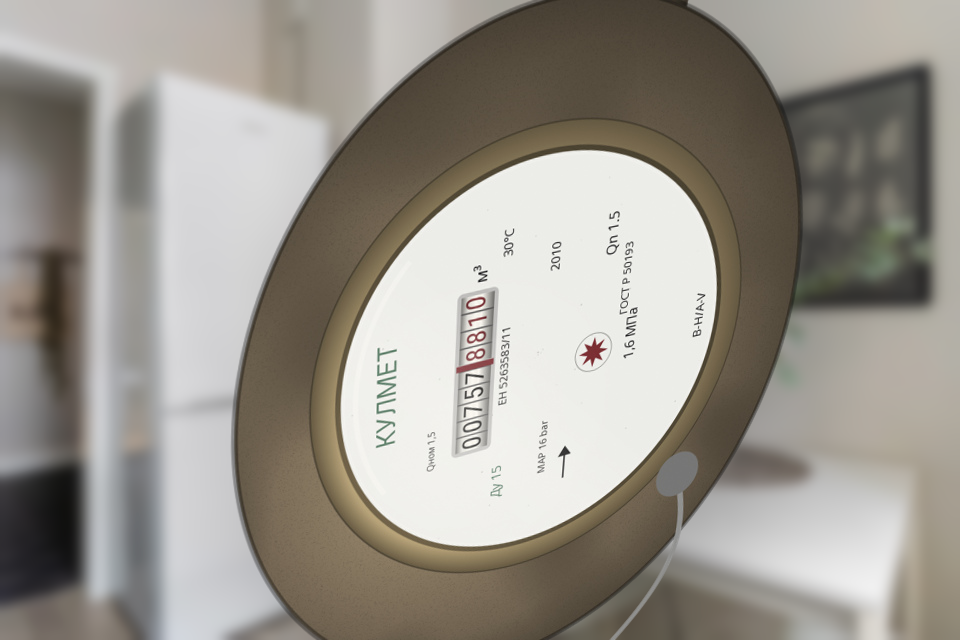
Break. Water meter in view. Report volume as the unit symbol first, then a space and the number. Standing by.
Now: m³ 757.8810
